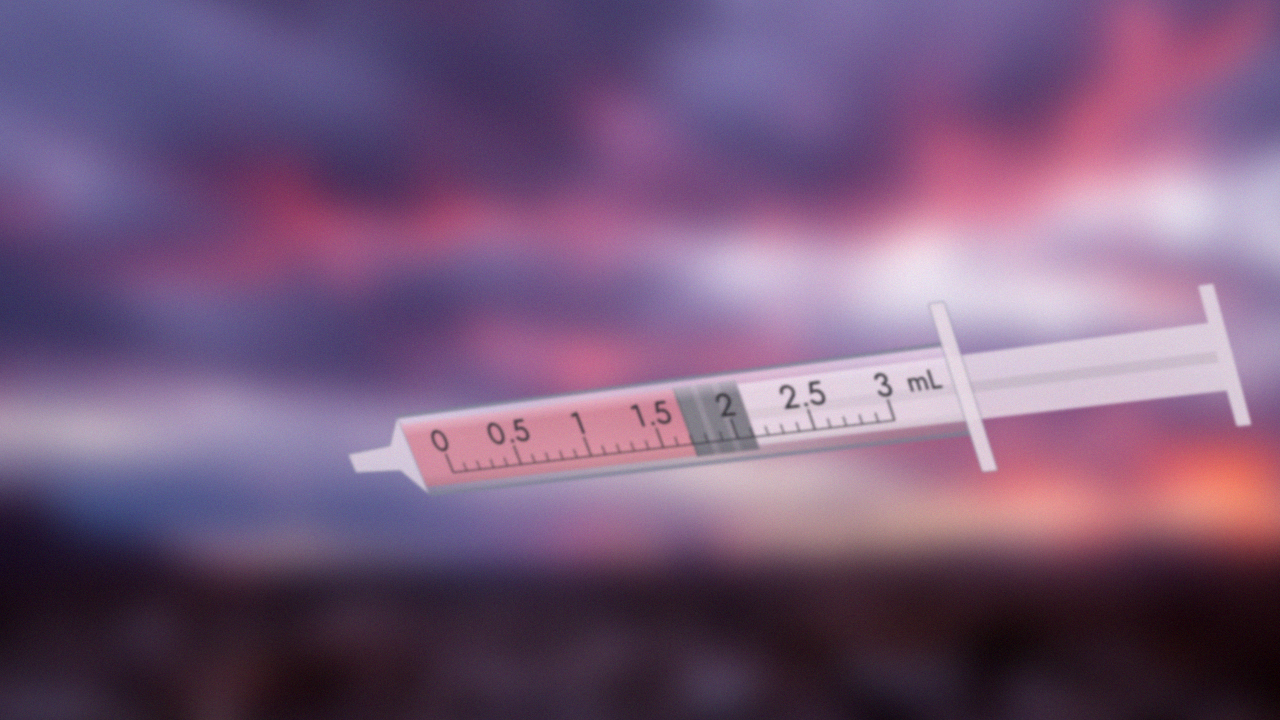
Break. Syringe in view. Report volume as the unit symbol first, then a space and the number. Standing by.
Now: mL 1.7
